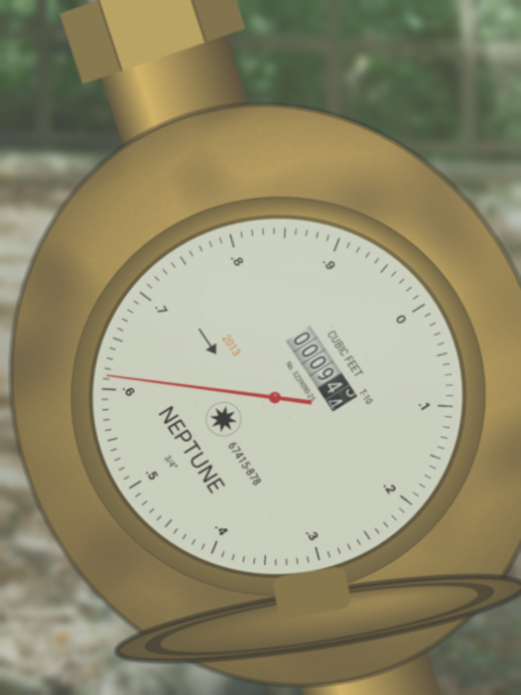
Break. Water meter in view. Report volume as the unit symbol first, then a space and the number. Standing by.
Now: ft³ 943.61
